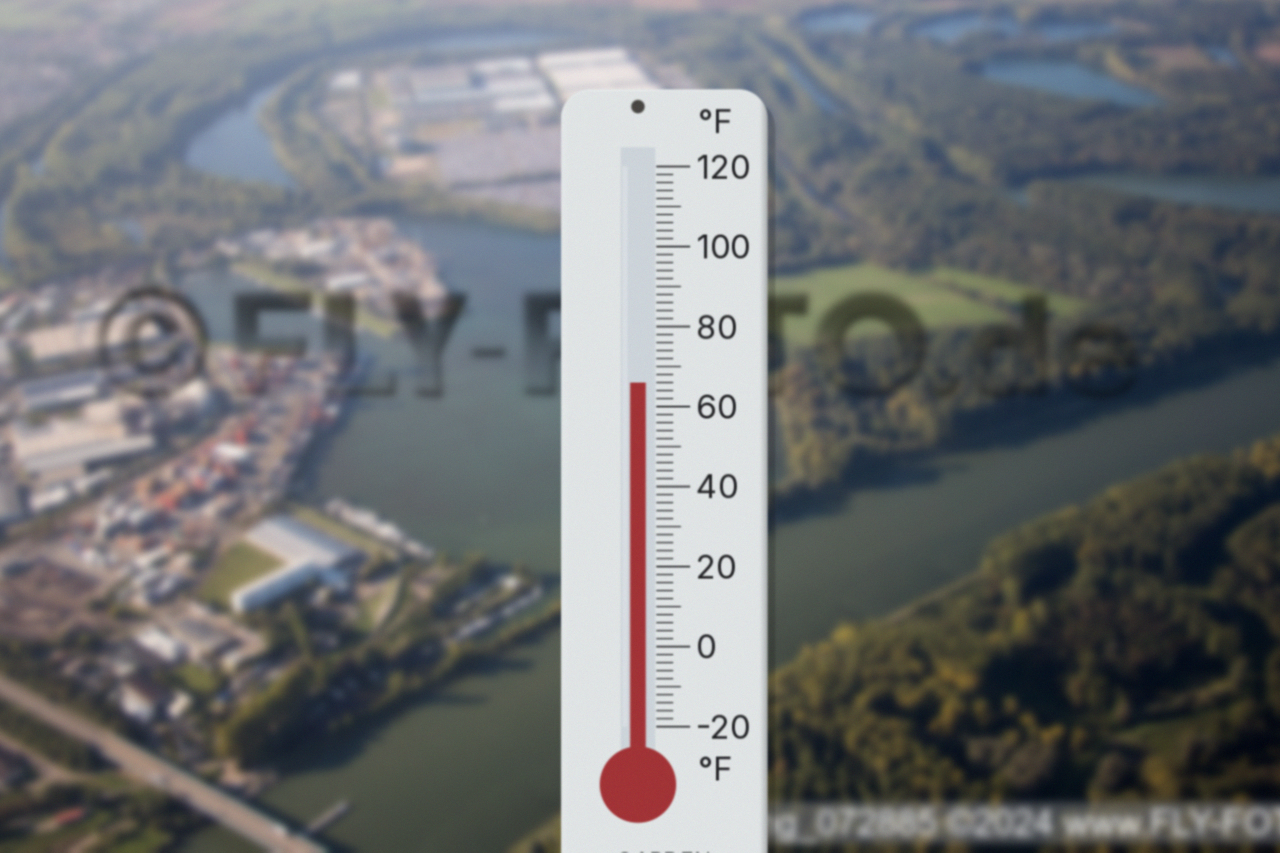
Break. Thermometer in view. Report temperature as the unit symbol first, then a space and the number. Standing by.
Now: °F 66
